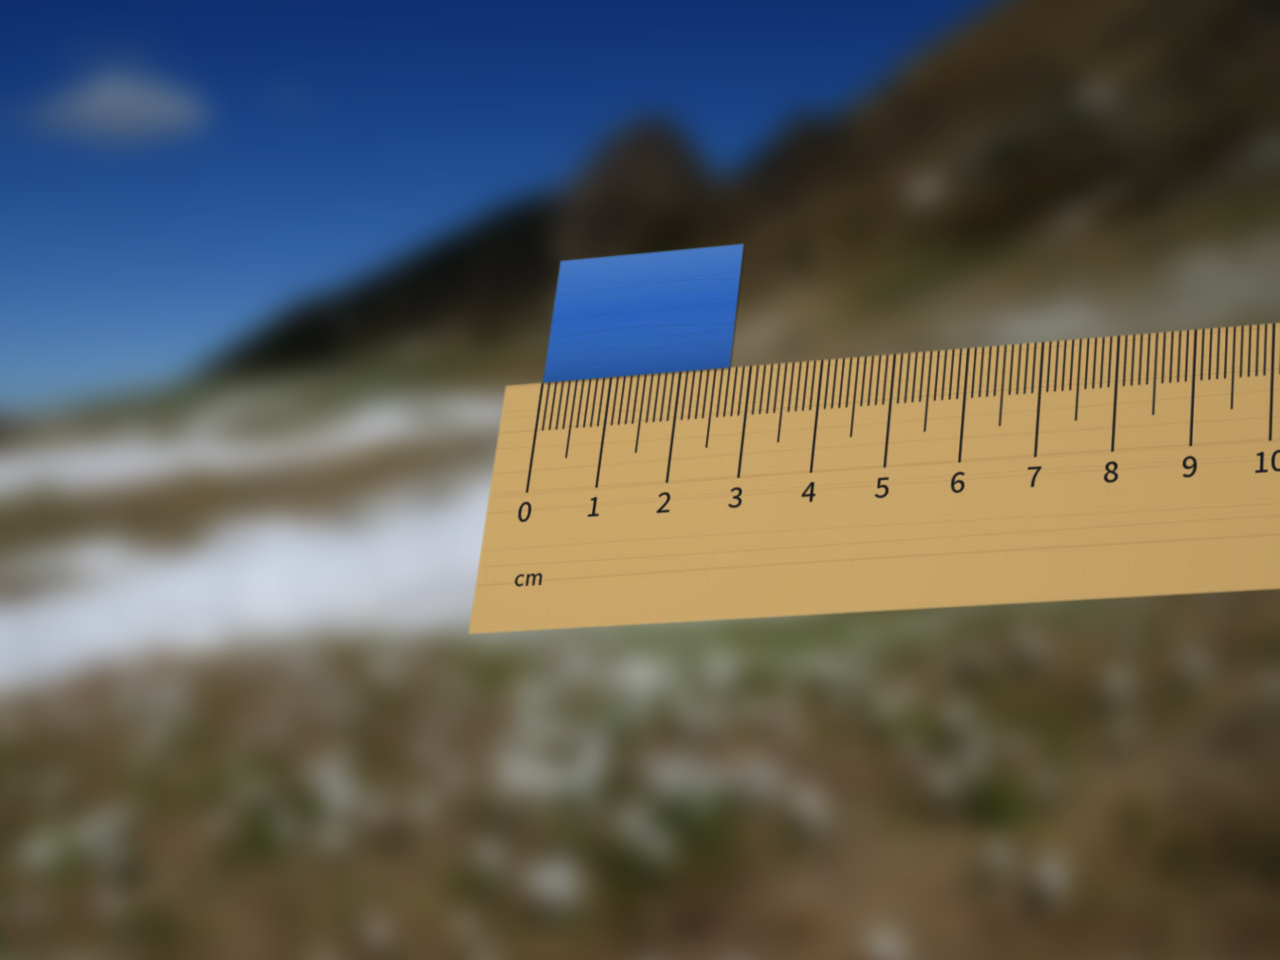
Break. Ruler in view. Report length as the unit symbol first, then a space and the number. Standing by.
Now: cm 2.7
